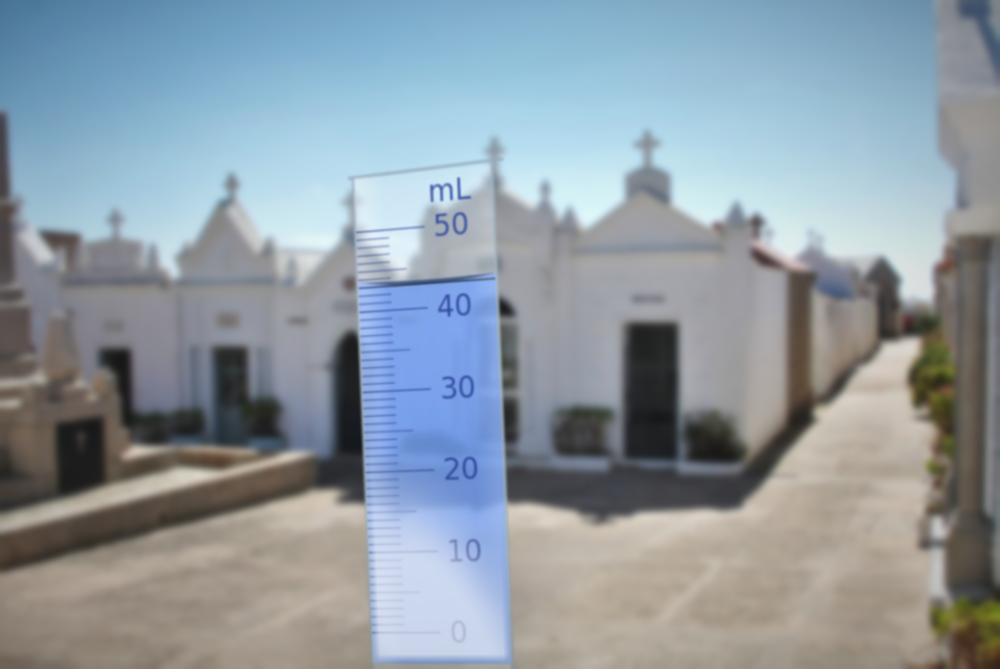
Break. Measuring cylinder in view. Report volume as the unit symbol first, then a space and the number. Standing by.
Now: mL 43
